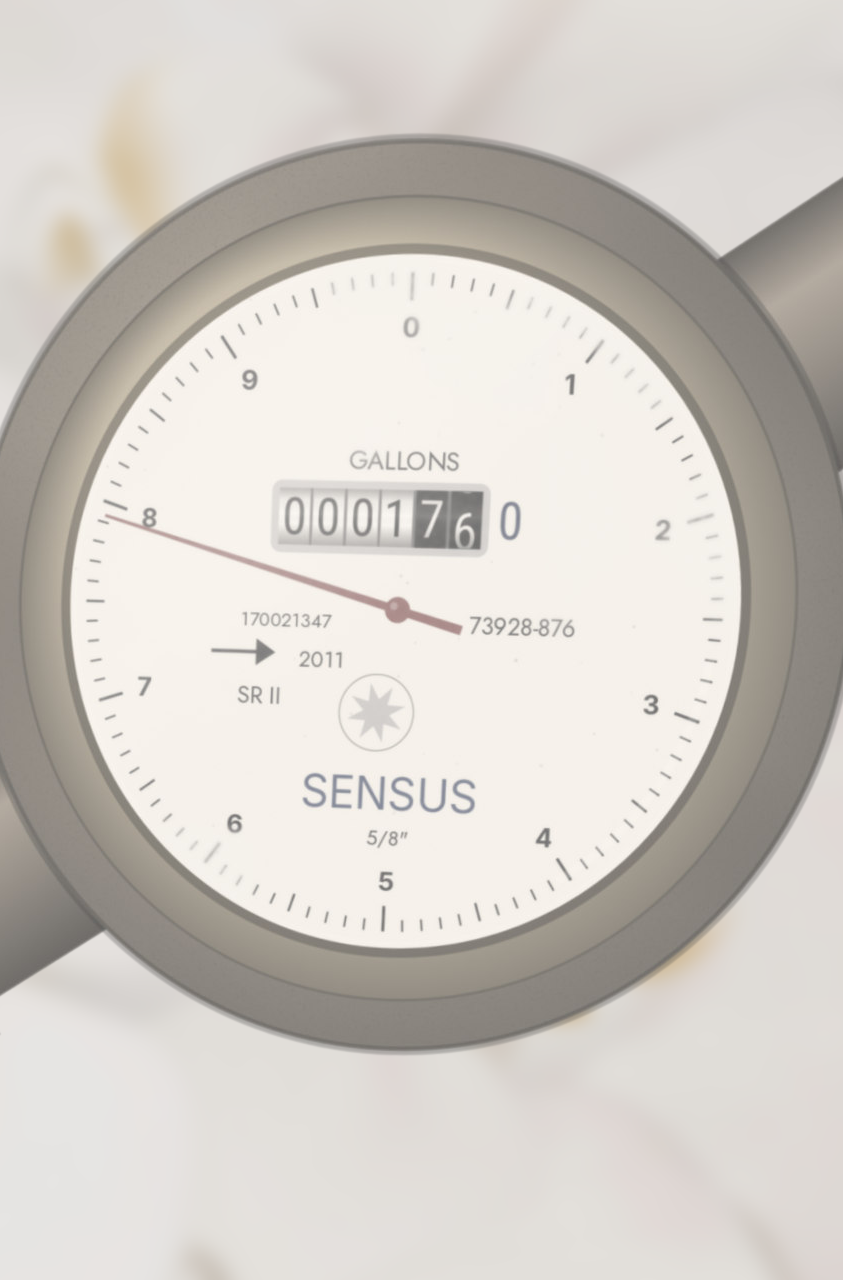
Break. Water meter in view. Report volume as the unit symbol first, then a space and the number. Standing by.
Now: gal 1757.9
